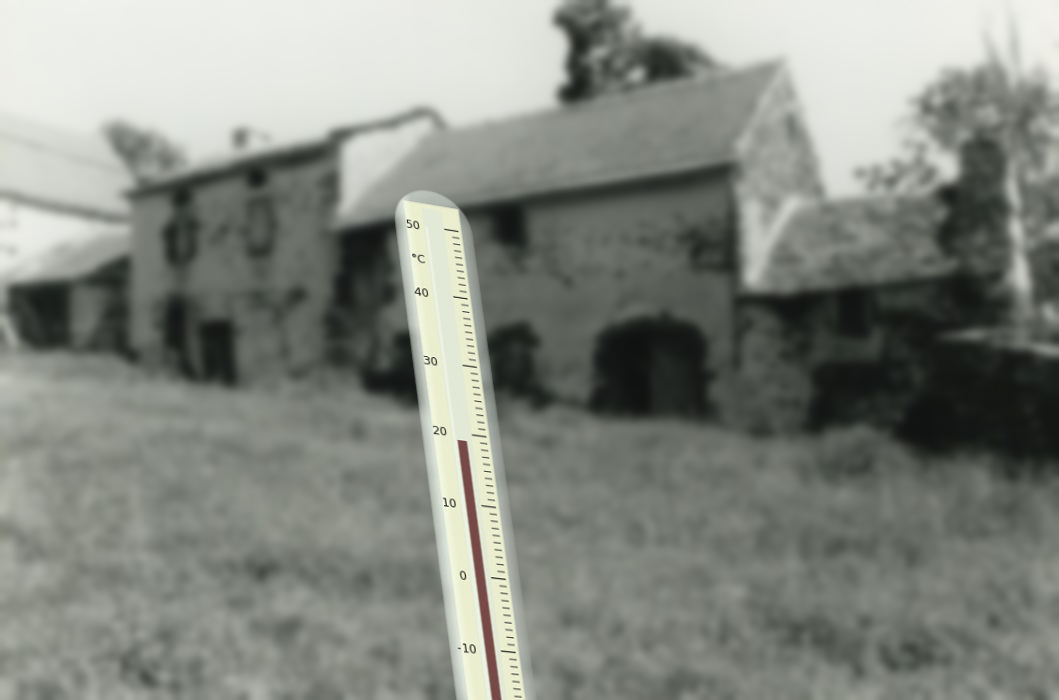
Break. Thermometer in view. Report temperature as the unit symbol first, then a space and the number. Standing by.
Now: °C 19
